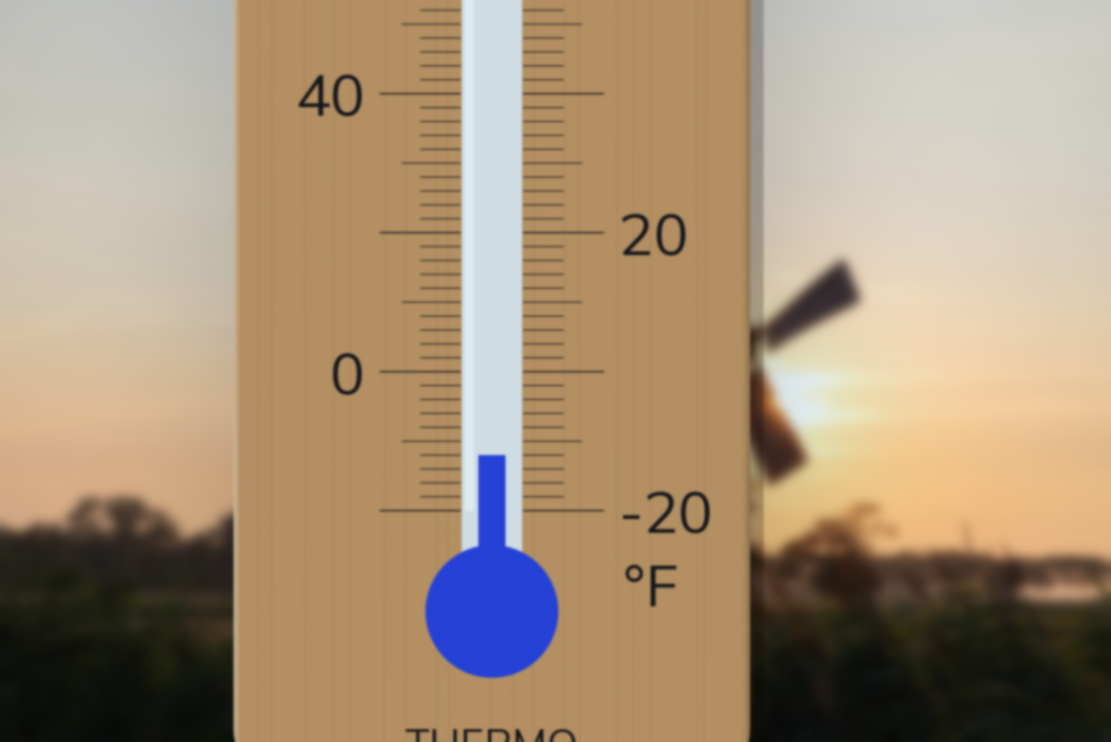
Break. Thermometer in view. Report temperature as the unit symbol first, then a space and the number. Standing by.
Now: °F -12
